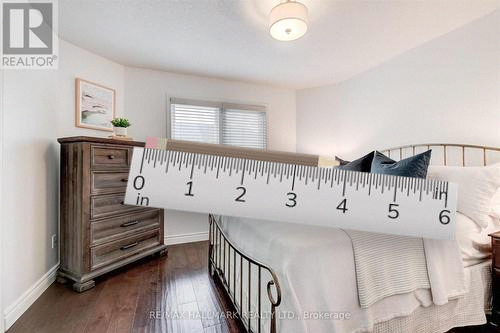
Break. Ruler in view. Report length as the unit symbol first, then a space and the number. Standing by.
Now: in 4
